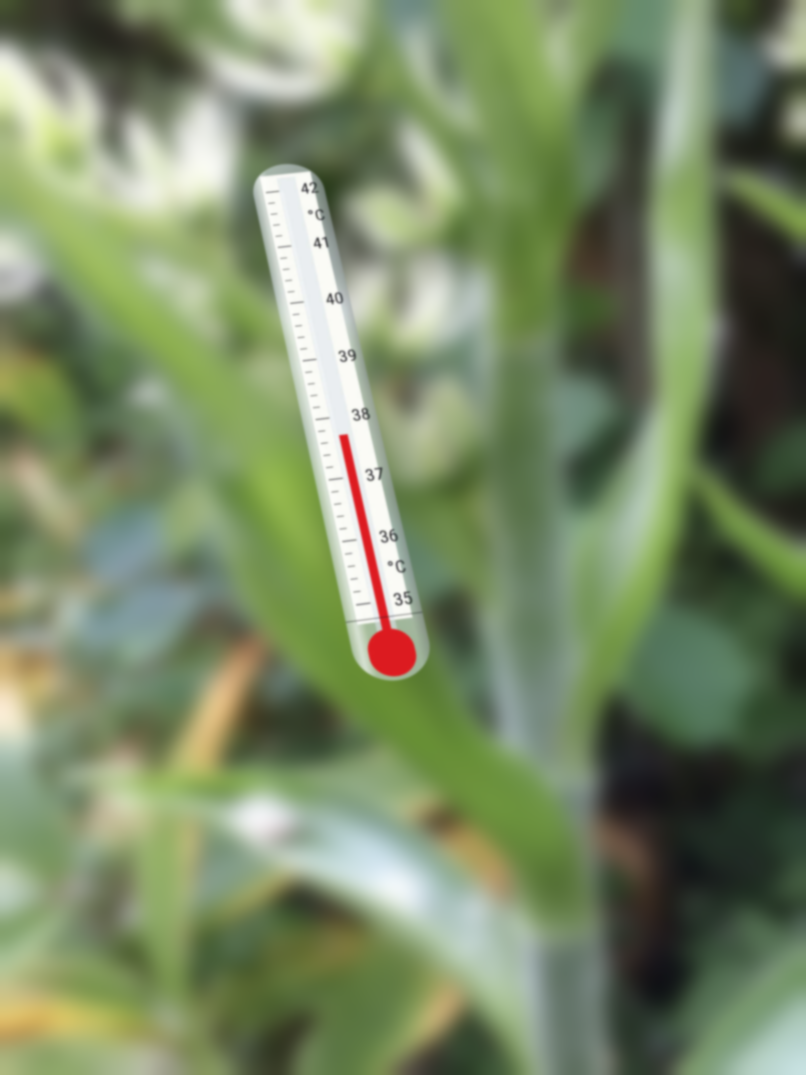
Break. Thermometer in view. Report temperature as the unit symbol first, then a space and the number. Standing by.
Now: °C 37.7
